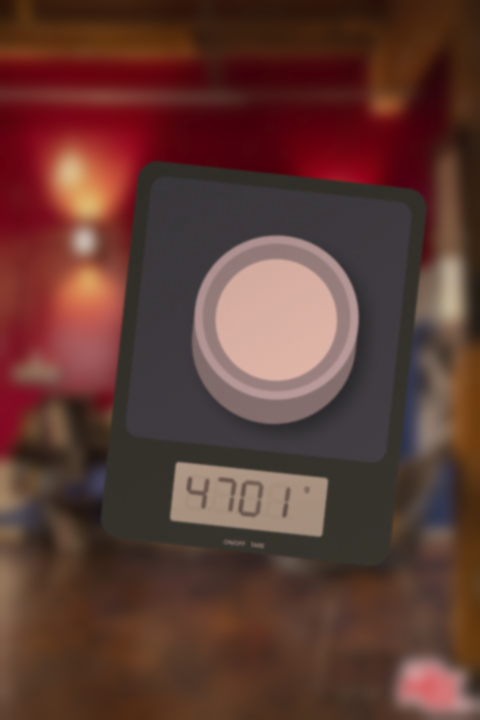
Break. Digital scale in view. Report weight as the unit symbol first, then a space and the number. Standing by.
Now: g 4701
